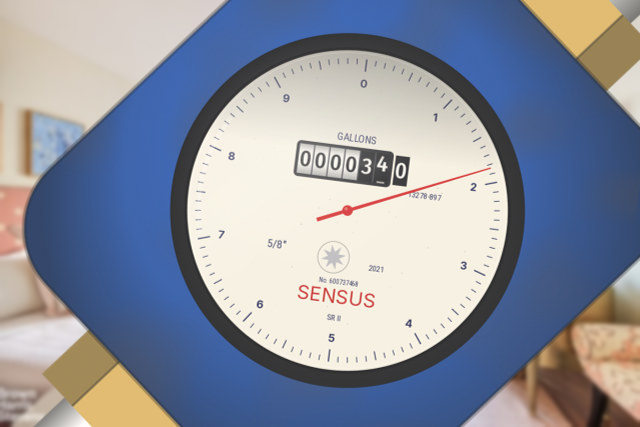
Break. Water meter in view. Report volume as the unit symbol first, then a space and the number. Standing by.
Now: gal 341.8
